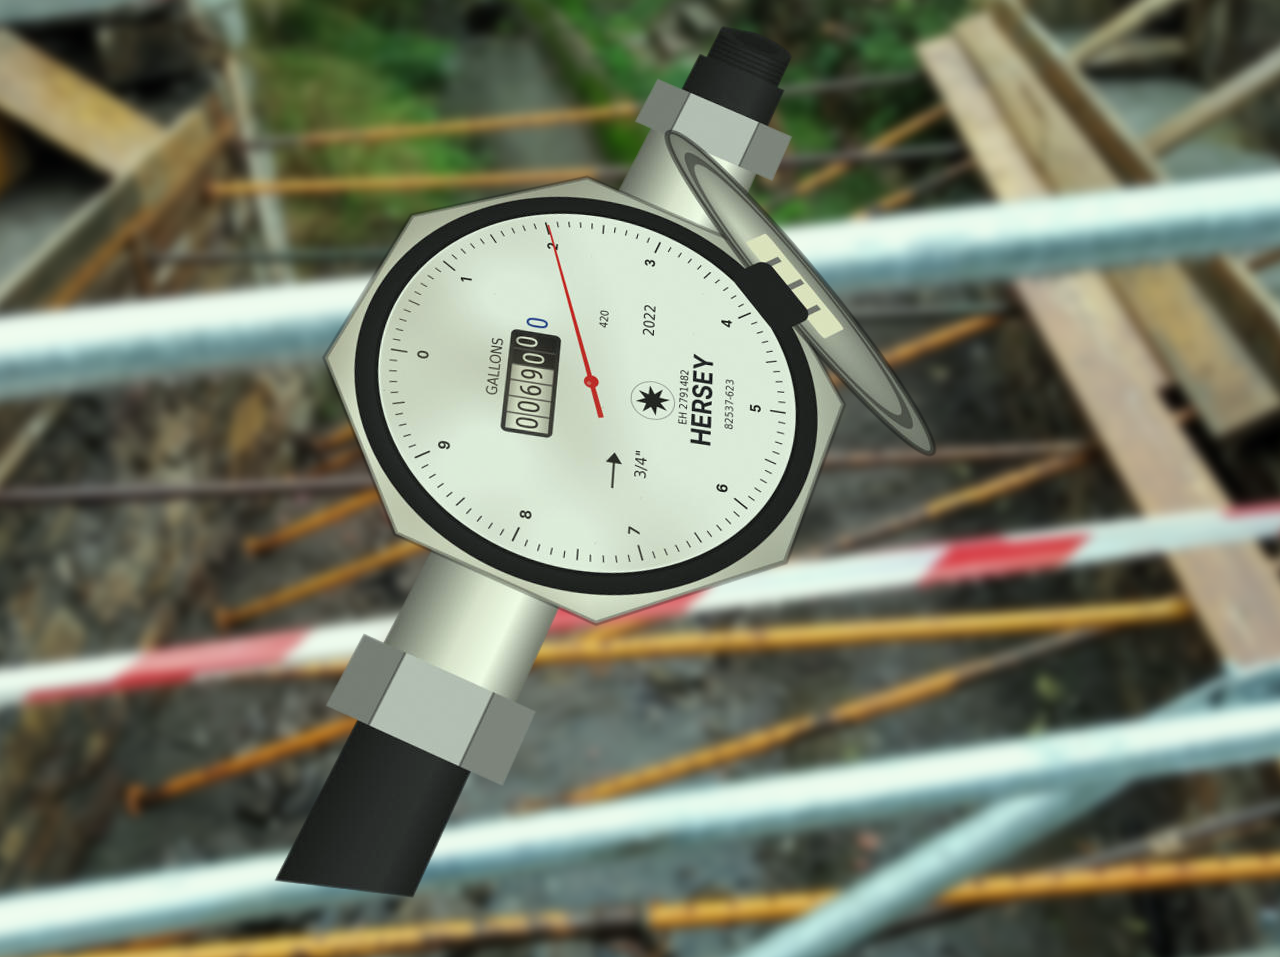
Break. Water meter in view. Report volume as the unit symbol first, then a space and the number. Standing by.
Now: gal 69002.0
